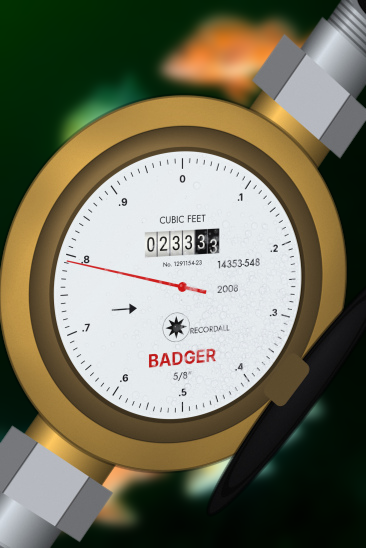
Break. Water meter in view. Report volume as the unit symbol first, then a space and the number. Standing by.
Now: ft³ 23332.79
